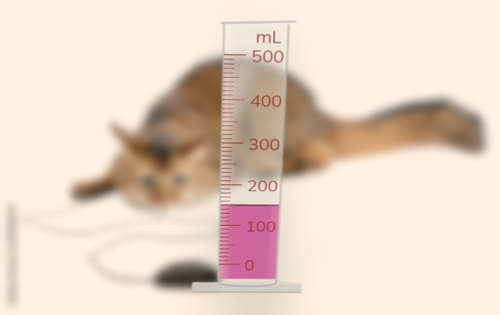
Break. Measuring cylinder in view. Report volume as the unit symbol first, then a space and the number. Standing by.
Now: mL 150
